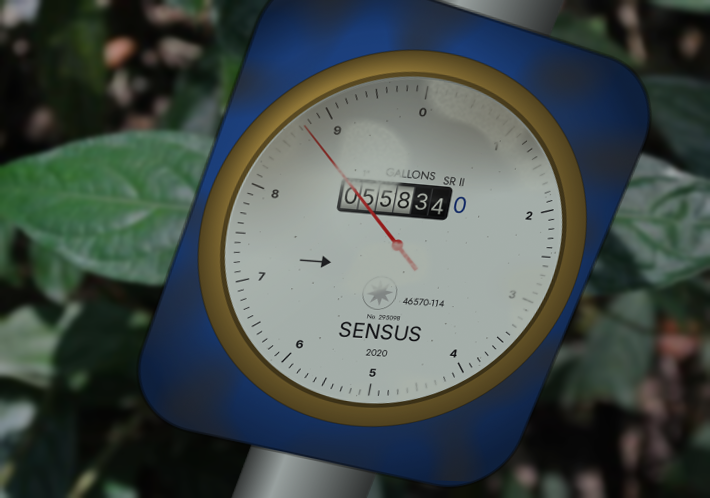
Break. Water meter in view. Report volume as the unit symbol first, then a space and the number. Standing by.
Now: gal 558338.7
